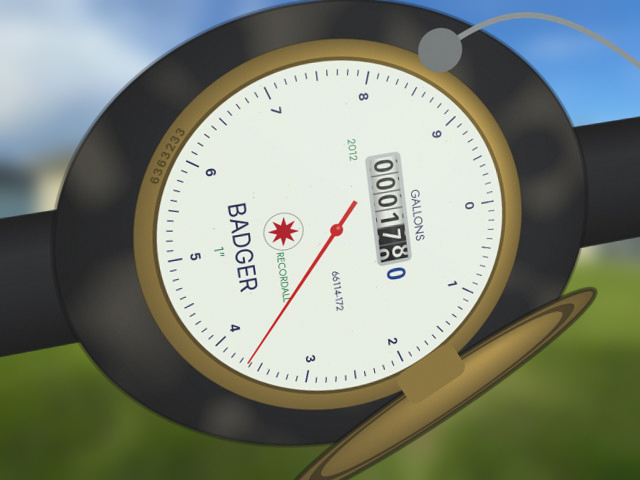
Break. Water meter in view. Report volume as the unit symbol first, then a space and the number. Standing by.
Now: gal 1783.6
